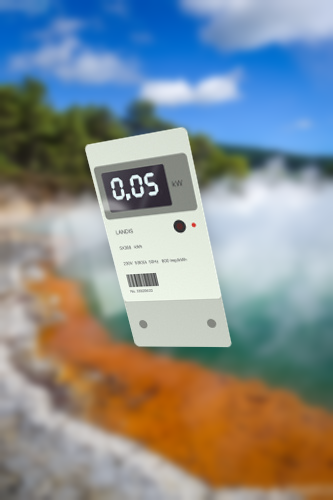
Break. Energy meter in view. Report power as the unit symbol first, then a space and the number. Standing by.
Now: kW 0.05
